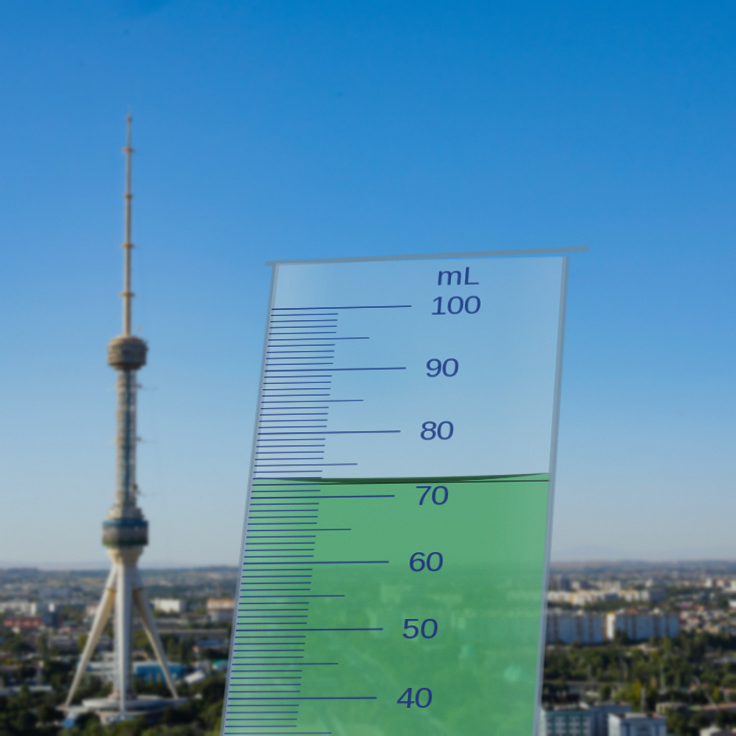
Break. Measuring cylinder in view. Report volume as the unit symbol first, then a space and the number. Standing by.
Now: mL 72
